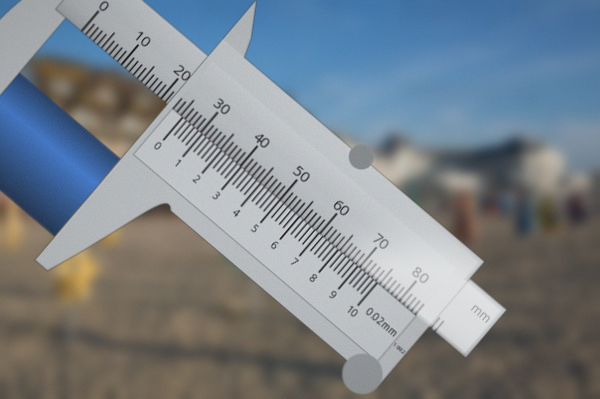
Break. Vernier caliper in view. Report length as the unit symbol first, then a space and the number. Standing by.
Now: mm 25.5
